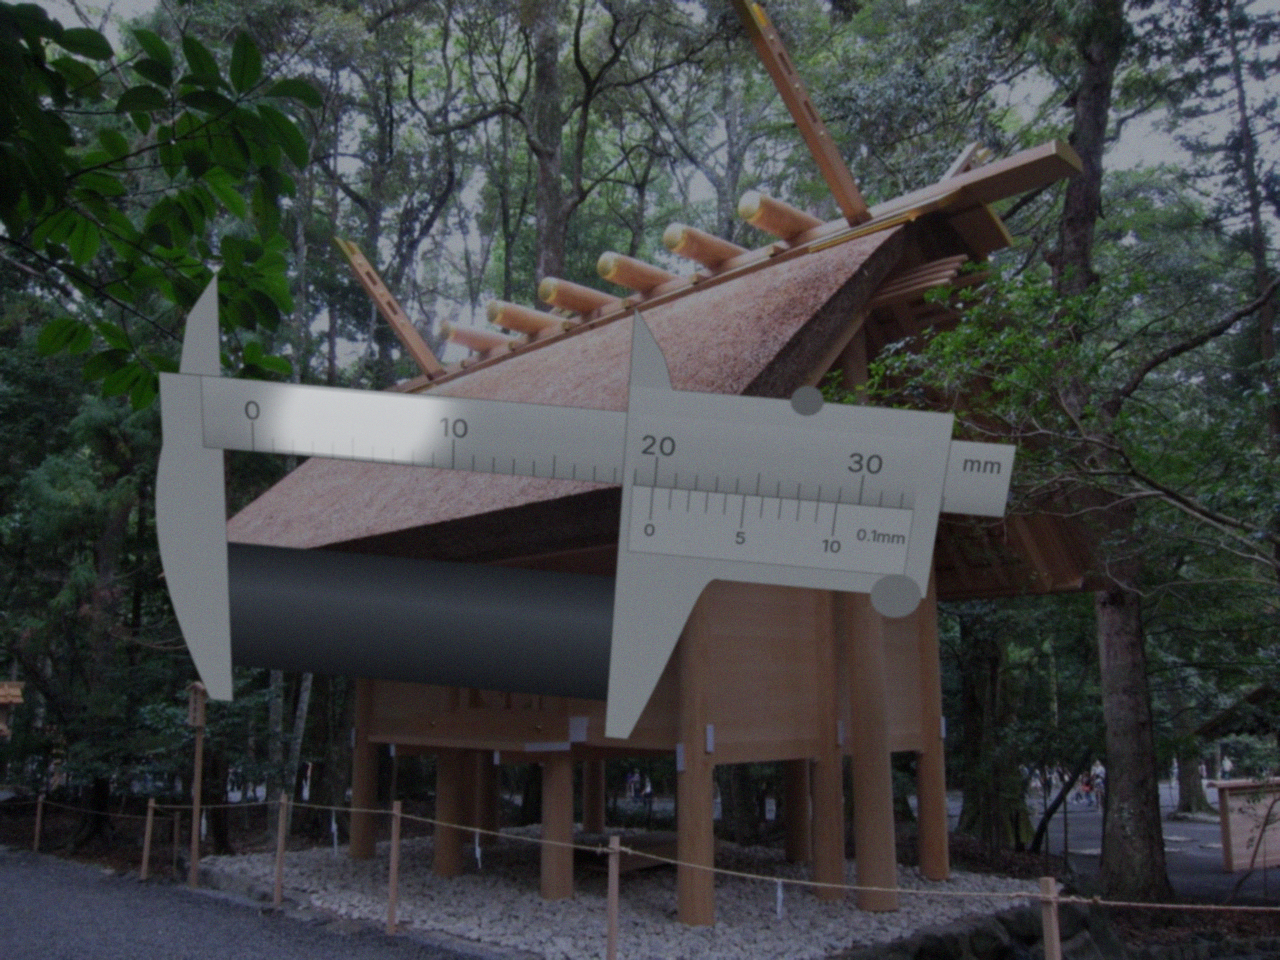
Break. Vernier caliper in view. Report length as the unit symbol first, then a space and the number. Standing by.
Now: mm 19.9
